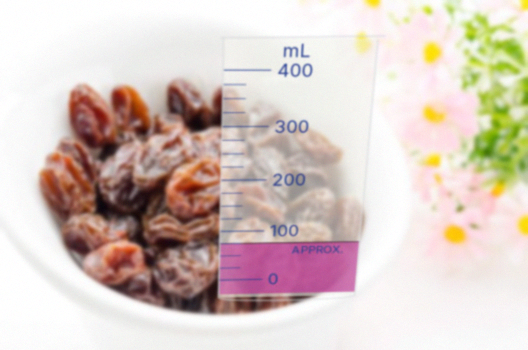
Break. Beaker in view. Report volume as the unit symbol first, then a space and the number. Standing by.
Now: mL 75
